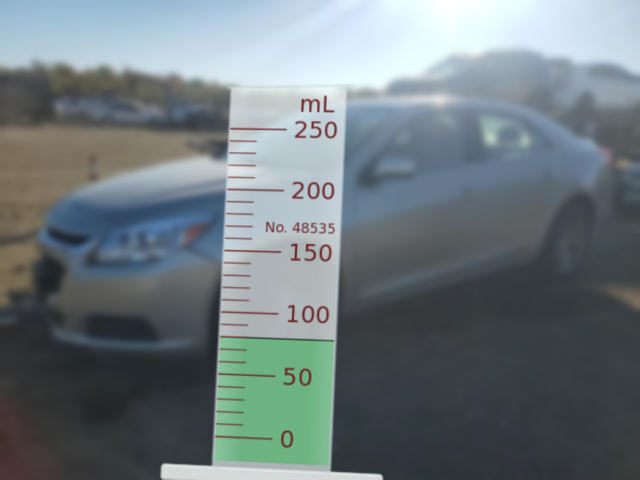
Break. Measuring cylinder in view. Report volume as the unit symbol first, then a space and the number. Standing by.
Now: mL 80
